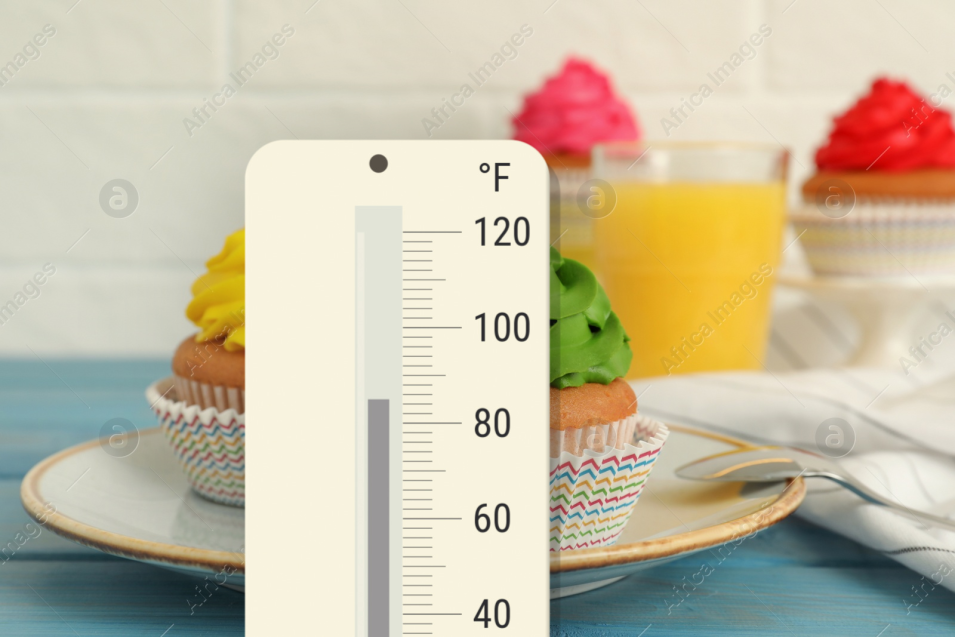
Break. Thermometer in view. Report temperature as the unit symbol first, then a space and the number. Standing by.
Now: °F 85
